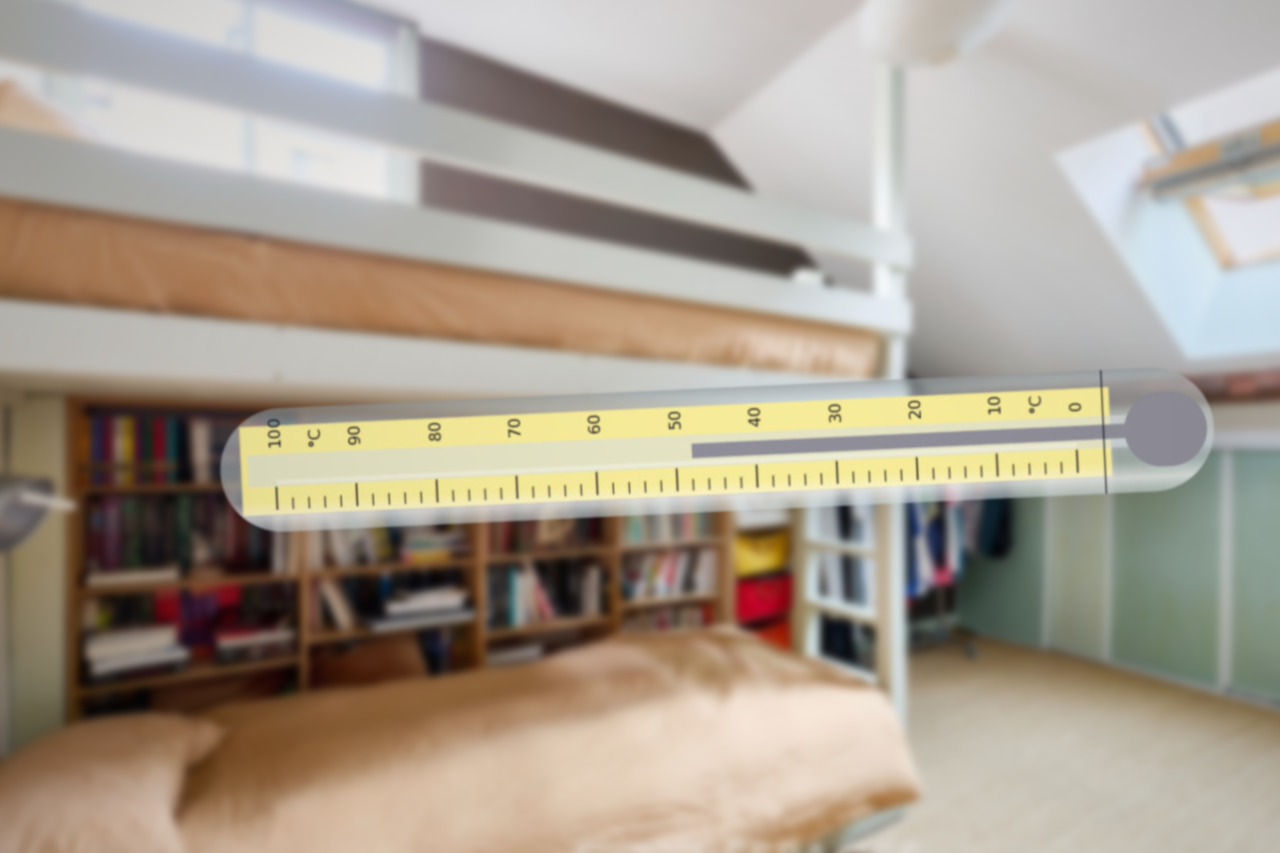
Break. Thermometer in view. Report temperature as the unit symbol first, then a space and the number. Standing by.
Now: °C 48
